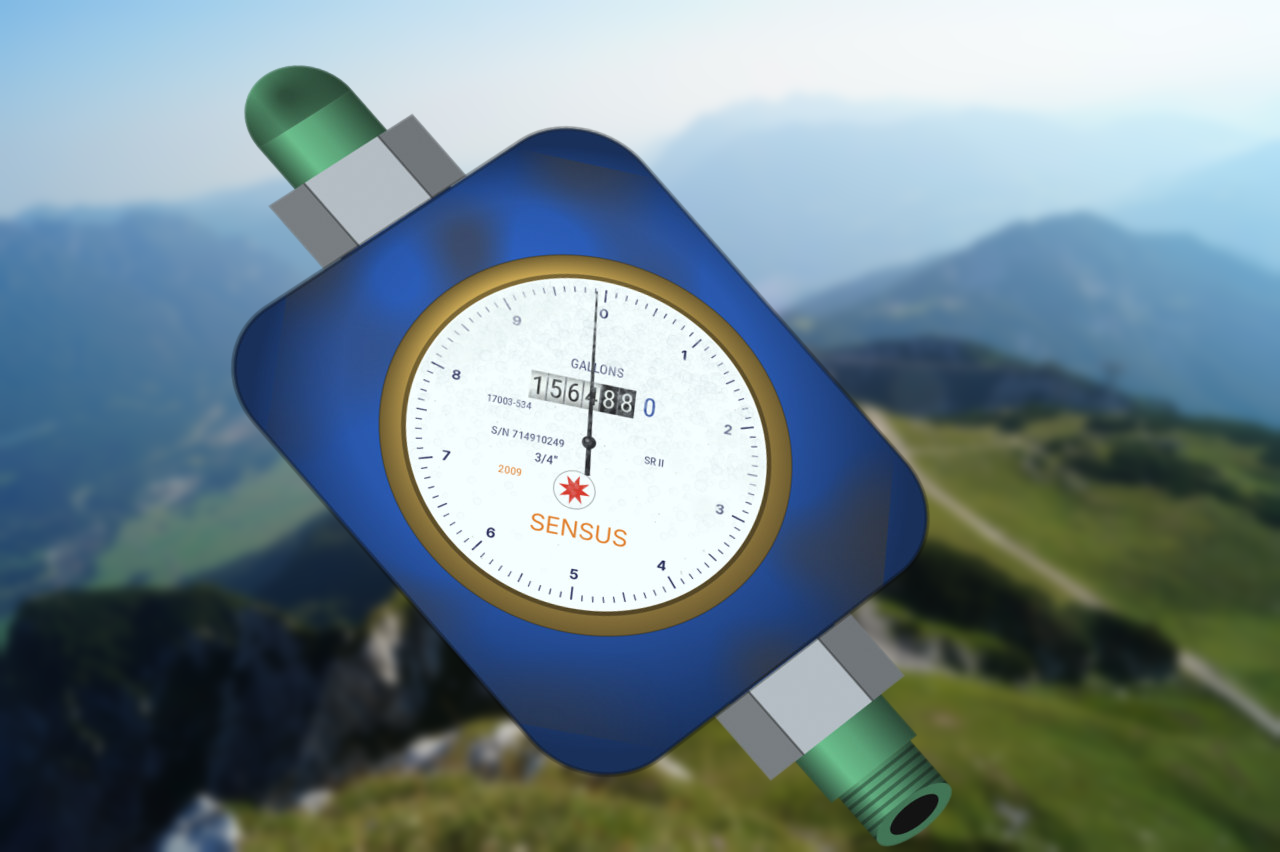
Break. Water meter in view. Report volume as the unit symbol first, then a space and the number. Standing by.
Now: gal 1564879.9
